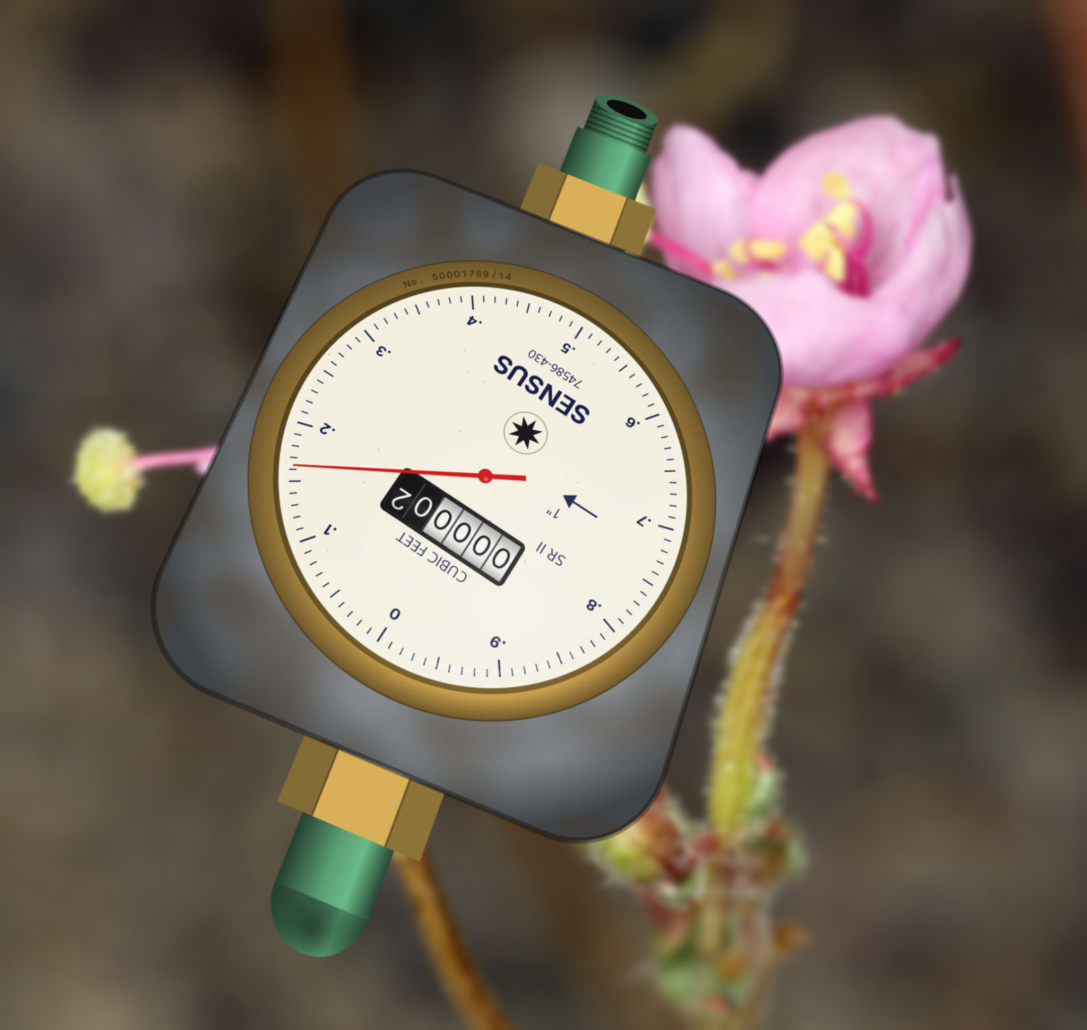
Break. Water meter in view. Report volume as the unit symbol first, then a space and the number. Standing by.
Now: ft³ 2.16
